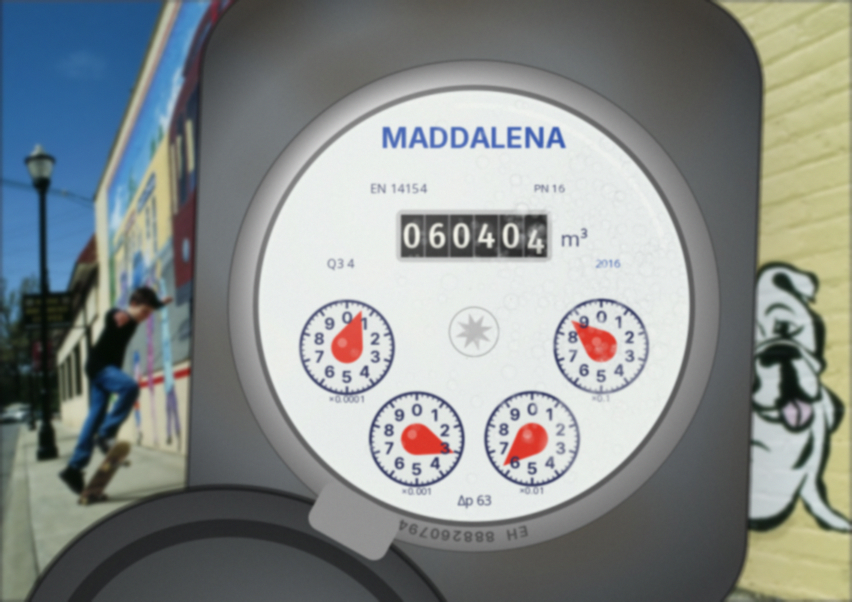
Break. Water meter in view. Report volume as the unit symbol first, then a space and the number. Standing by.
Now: m³ 60403.8630
